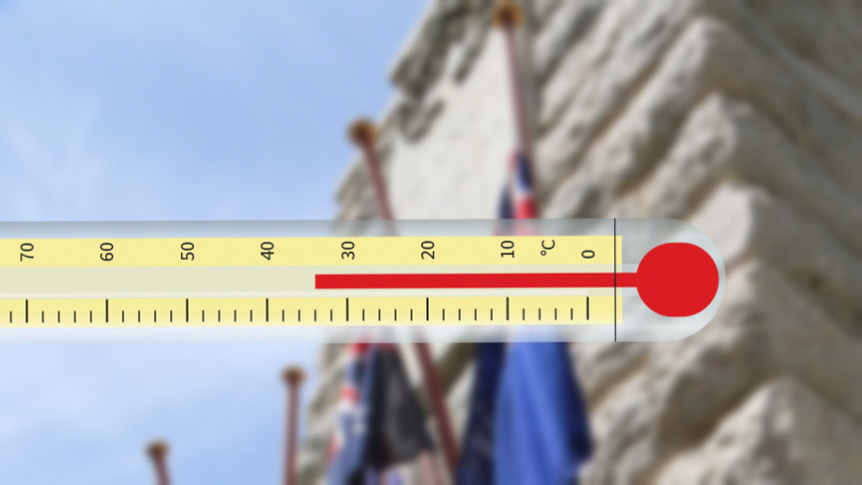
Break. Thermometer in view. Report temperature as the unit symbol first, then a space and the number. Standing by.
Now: °C 34
